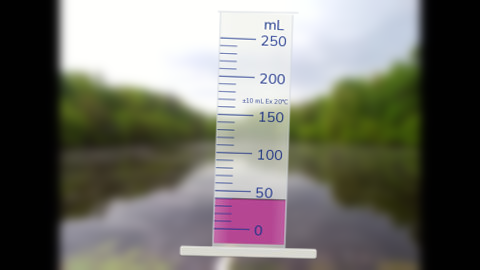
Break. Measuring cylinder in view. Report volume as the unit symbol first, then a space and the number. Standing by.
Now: mL 40
